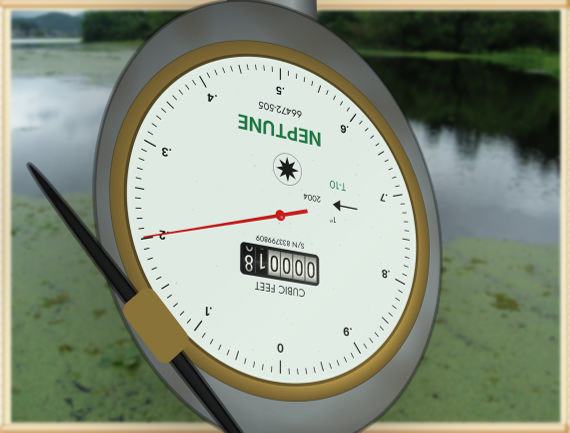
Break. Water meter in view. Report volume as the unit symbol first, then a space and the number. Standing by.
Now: ft³ 18.20
